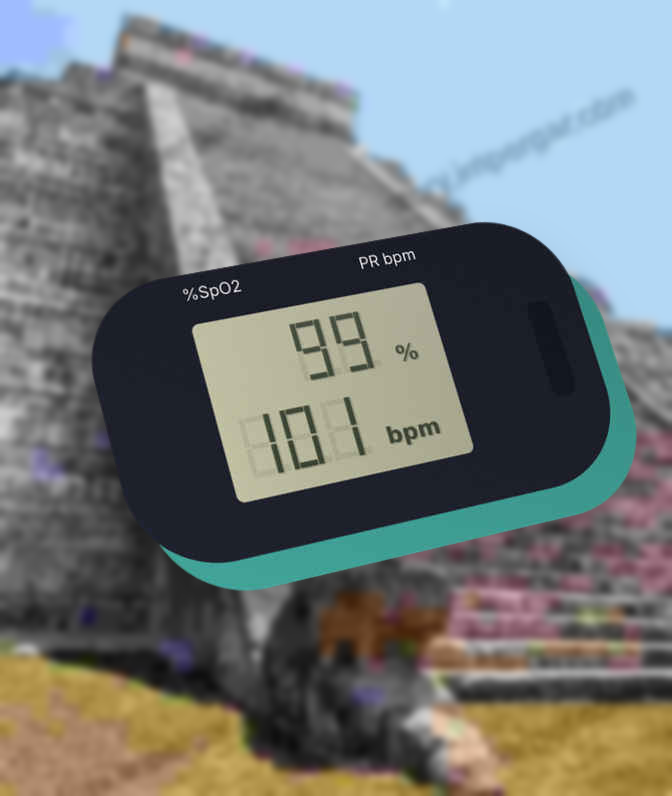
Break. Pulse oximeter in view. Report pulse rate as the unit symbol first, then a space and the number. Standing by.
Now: bpm 101
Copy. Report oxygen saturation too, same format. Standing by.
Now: % 99
